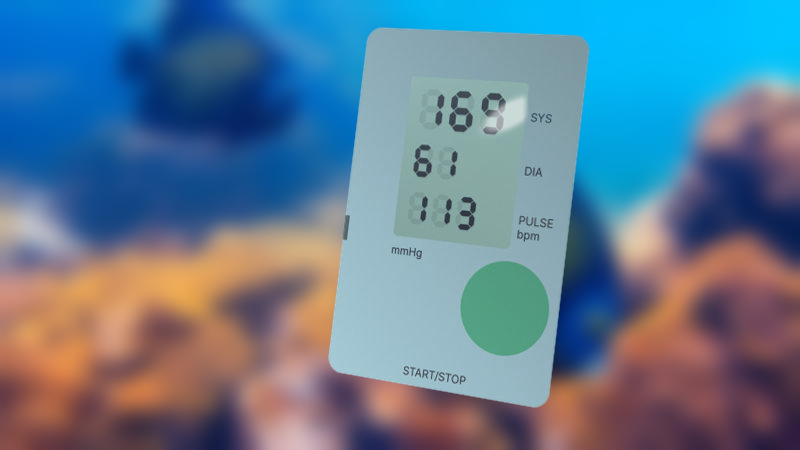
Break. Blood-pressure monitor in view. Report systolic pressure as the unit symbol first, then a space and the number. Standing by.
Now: mmHg 169
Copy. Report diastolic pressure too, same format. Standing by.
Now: mmHg 61
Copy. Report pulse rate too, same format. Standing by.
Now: bpm 113
